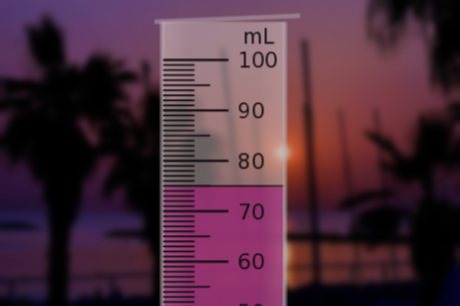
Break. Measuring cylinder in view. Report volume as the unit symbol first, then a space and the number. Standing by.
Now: mL 75
